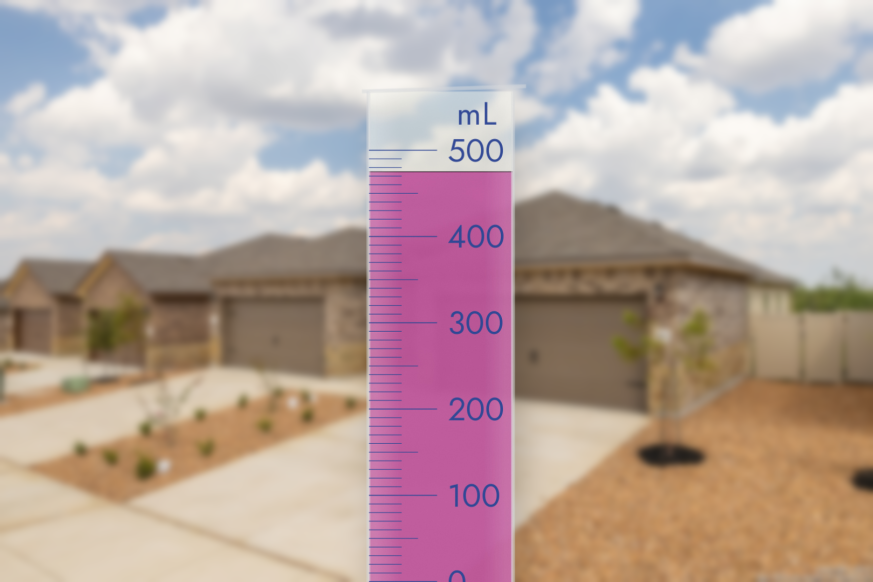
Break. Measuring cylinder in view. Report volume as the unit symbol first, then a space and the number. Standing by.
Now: mL 475
